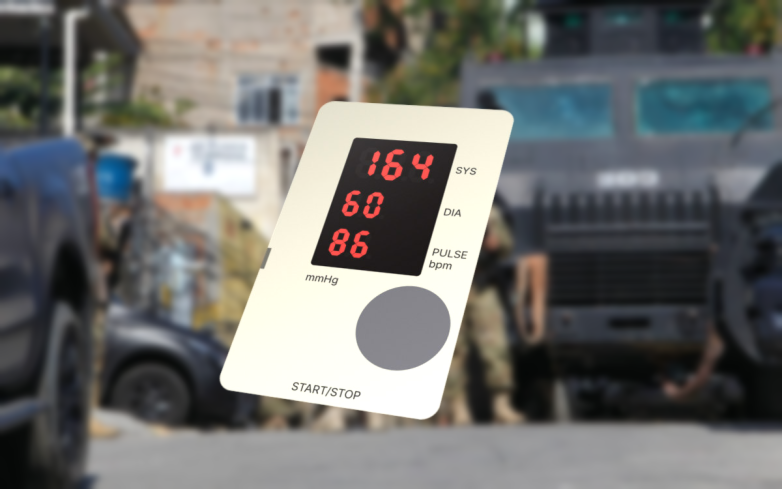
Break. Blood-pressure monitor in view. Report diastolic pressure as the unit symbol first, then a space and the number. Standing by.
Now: mmHg 60
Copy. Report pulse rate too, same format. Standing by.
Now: bpm 86
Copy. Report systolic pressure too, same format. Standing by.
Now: mmHg 164
